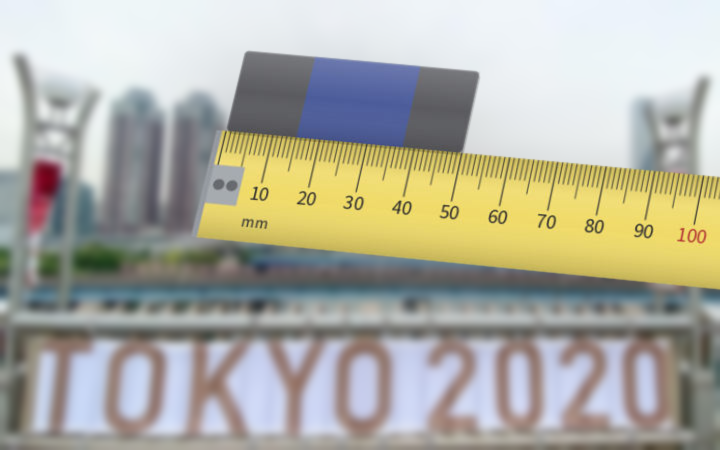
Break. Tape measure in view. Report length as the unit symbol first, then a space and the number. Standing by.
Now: mm 50
